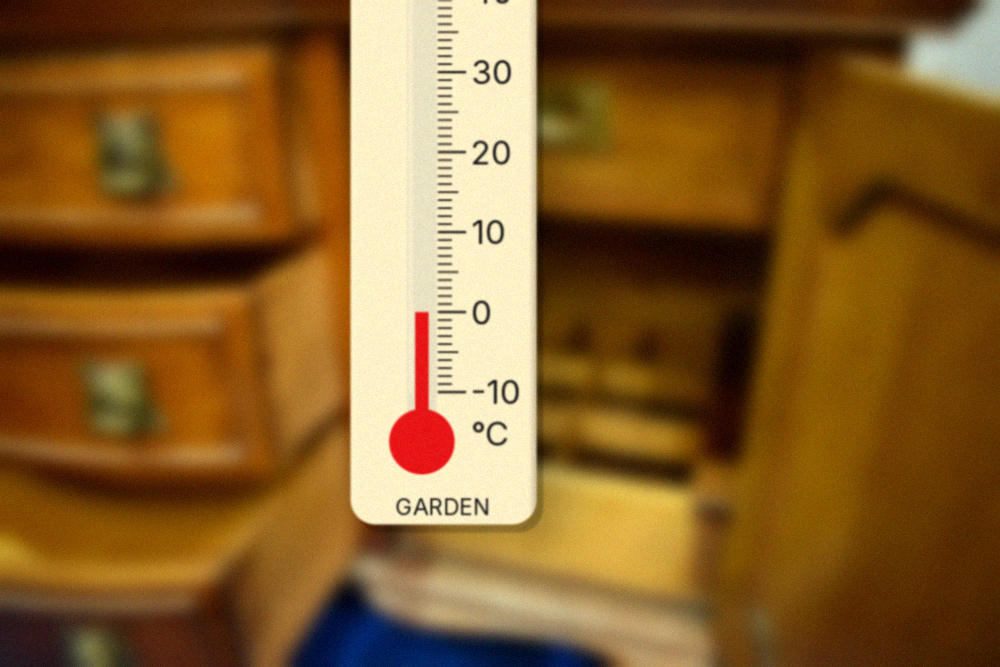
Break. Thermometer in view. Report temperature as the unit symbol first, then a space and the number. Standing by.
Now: °C 0
